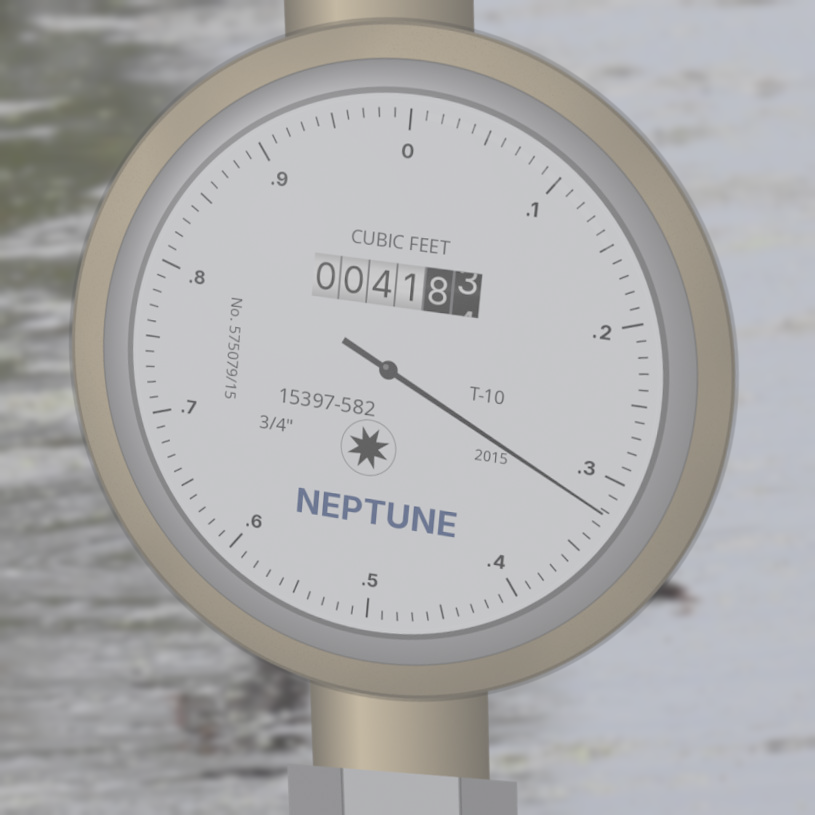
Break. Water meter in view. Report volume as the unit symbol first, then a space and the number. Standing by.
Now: ft³ 4183.32
